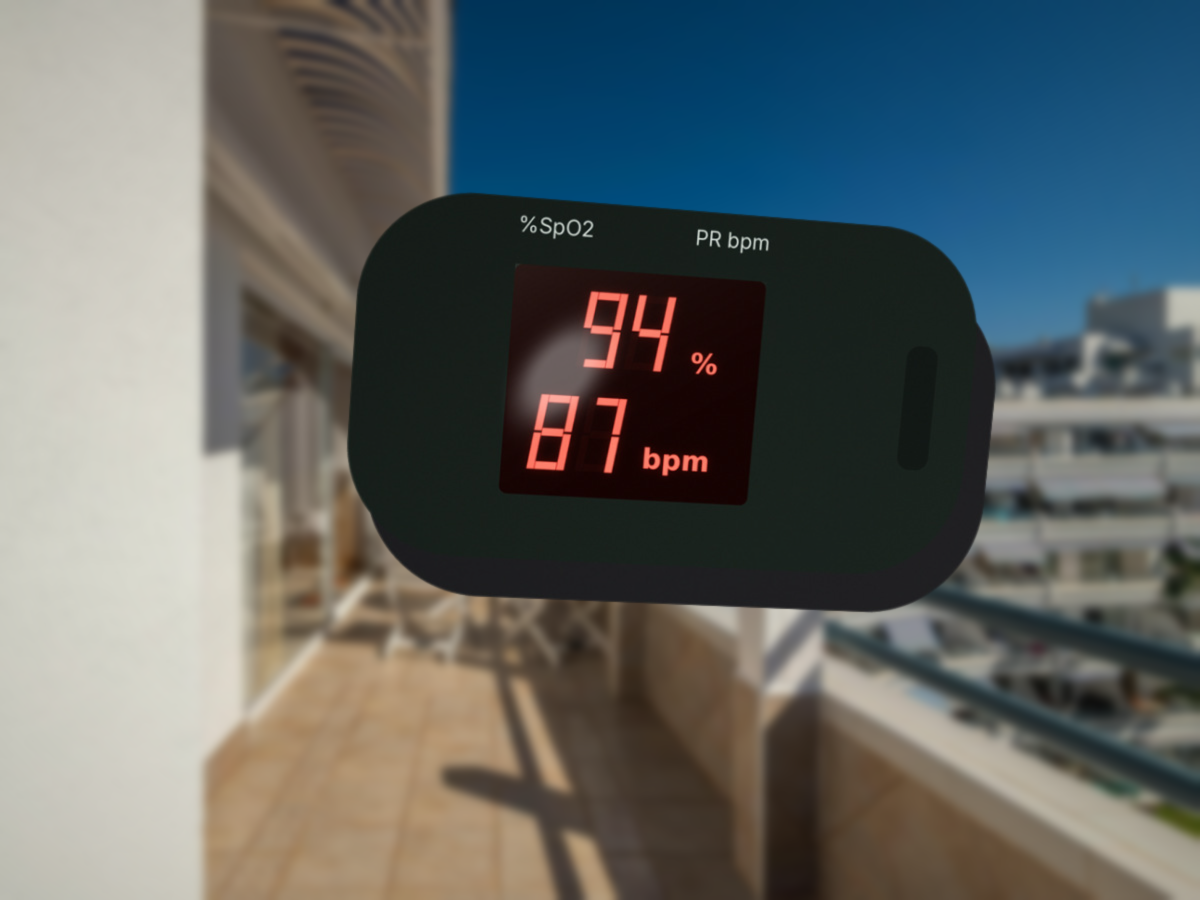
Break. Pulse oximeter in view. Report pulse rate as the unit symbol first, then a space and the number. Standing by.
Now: bpm 87
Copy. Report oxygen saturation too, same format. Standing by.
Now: % 94
